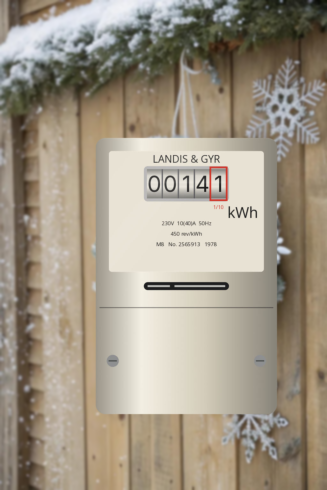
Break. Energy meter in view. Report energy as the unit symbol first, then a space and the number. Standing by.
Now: kWh 14.1
